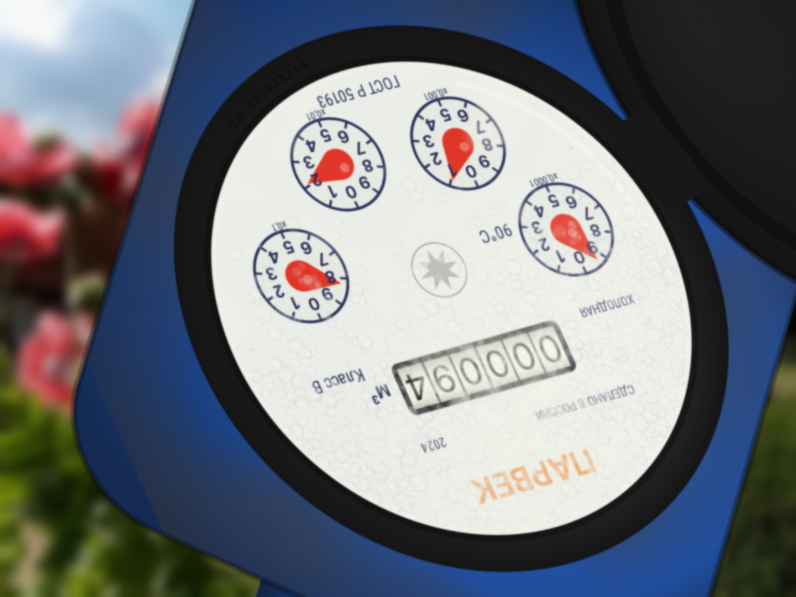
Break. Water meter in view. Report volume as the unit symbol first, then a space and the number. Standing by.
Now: m³ 94.8209
